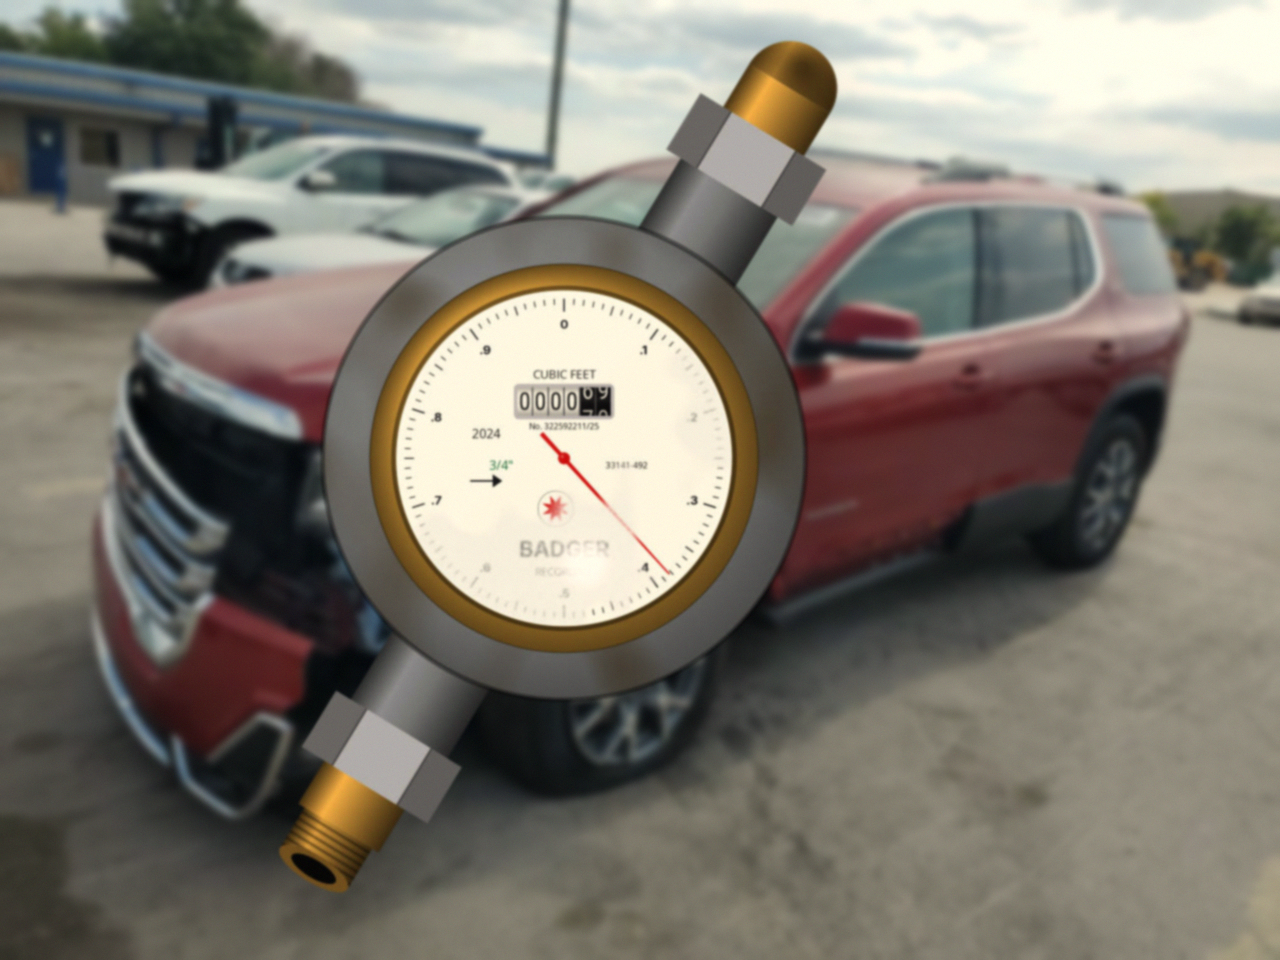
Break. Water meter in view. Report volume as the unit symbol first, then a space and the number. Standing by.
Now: ft³ 69.38
